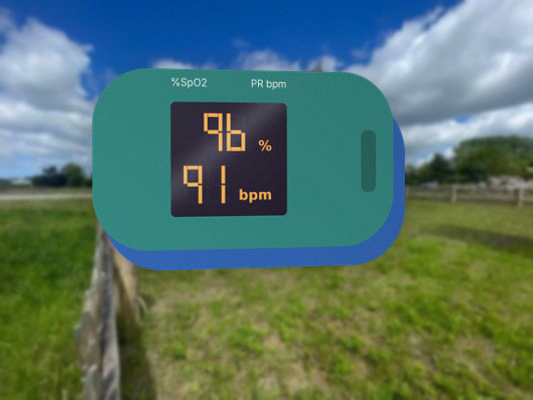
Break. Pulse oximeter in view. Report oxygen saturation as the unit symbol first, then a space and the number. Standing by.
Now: % 96
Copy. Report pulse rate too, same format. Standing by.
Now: bpm 91
